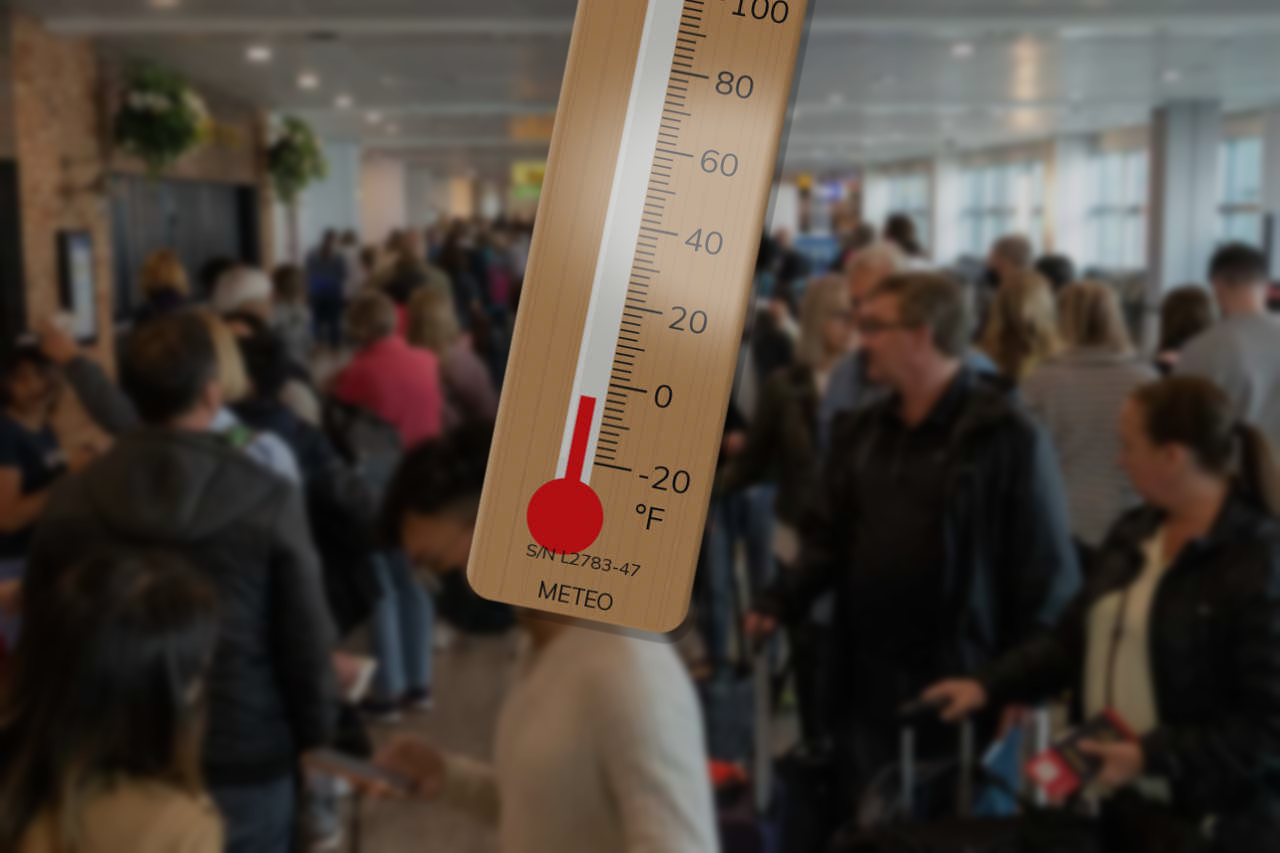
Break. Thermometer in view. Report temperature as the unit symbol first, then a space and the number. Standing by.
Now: °F -4
